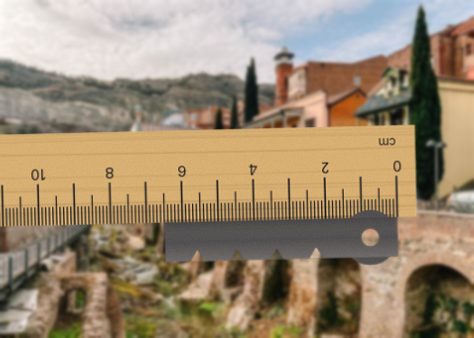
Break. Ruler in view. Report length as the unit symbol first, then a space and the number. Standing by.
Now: cm 6.5
